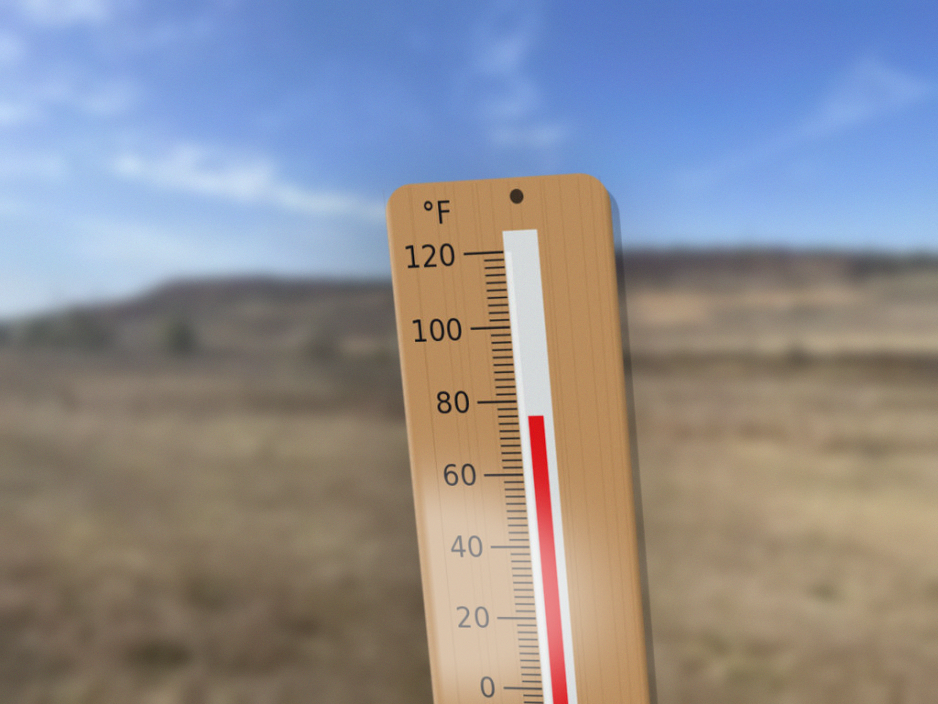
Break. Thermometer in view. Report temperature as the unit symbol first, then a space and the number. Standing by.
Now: °F 76
